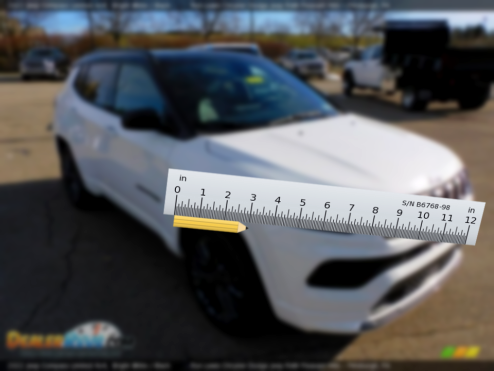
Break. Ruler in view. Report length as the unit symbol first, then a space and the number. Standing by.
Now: in 3
